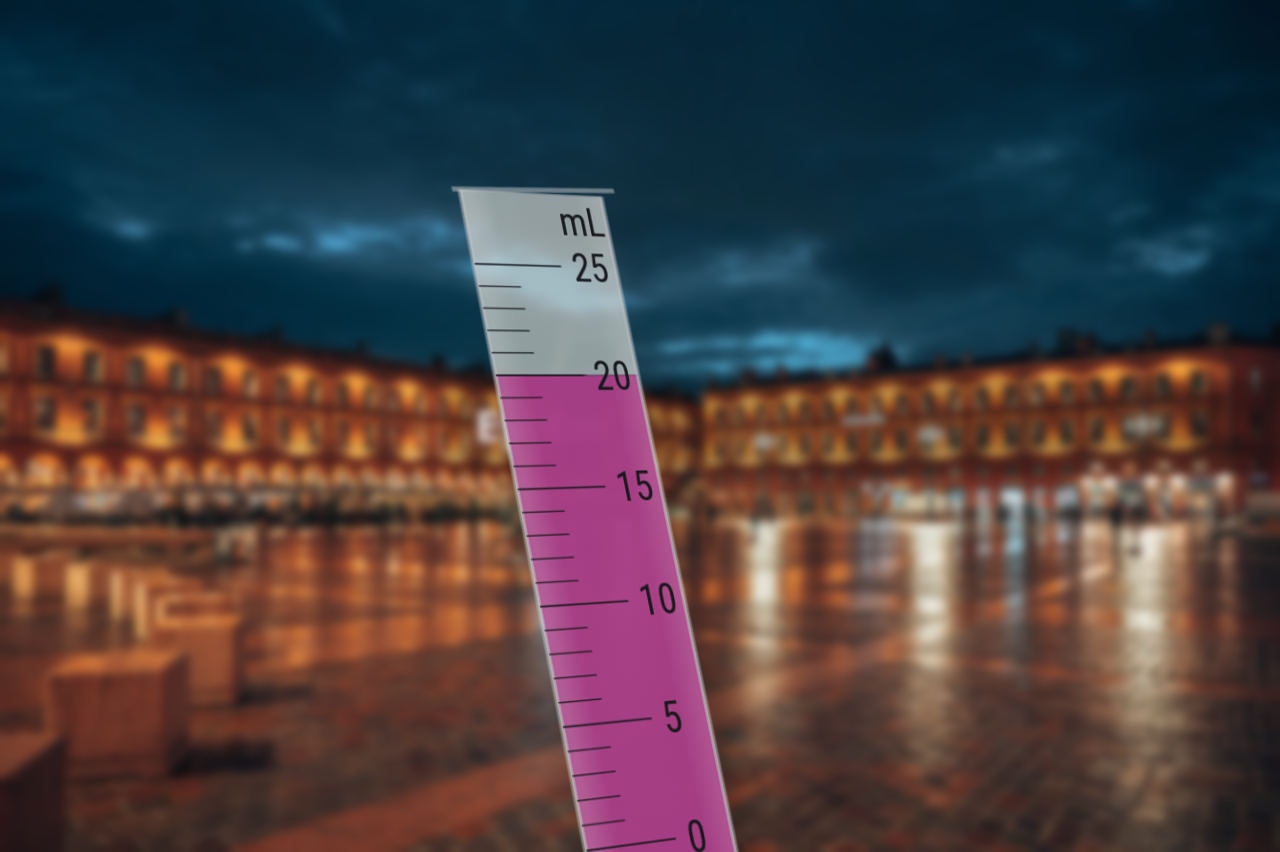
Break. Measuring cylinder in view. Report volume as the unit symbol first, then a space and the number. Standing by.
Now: mL 20
